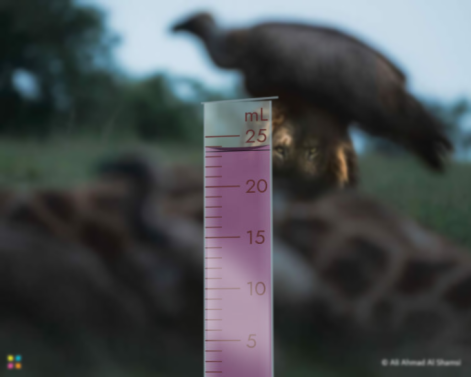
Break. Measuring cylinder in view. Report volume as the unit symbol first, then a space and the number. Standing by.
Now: mL 23.5
